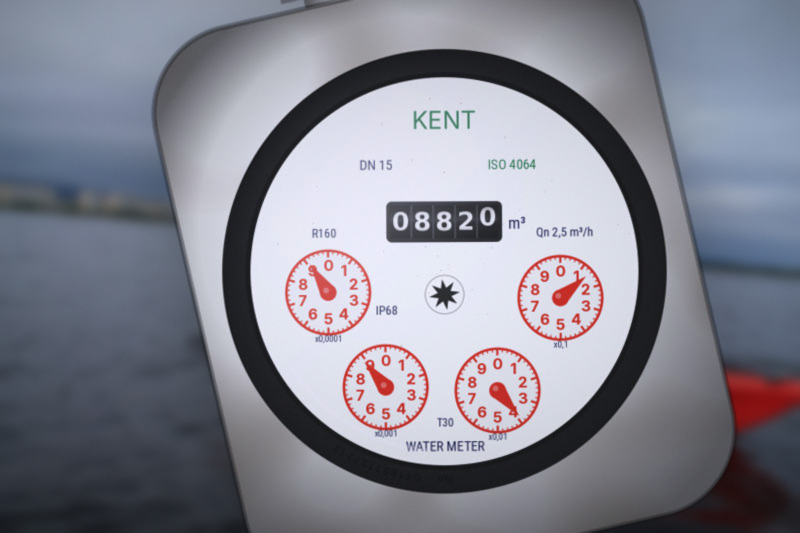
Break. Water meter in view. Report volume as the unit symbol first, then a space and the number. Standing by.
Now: m³ 8820.1389
